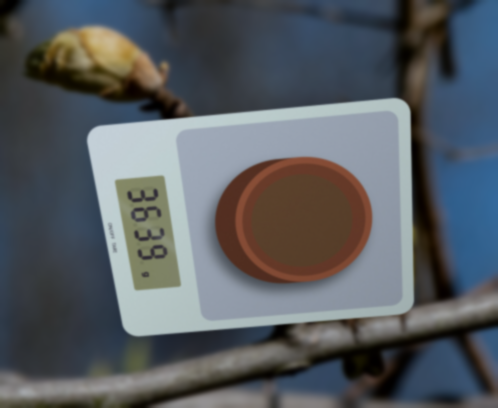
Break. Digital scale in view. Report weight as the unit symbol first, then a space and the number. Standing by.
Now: g 3639
